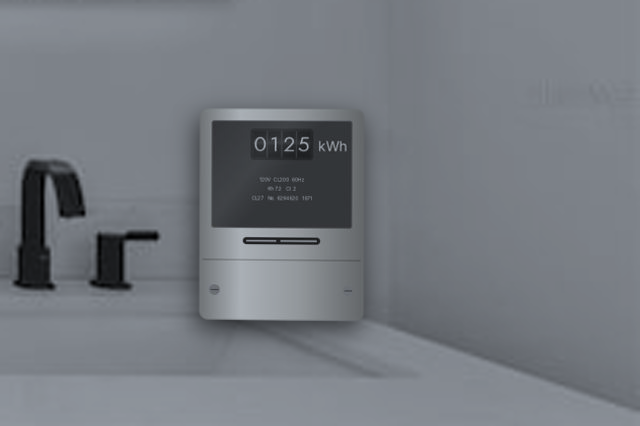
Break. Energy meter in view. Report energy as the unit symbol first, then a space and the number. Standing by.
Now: kWh 125
